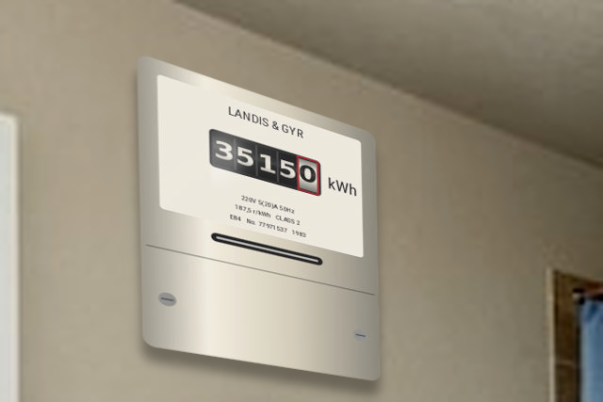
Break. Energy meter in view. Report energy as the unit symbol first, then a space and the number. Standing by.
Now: kWh 3515.0
